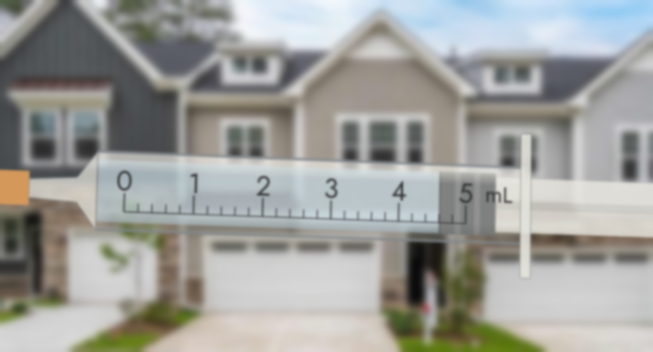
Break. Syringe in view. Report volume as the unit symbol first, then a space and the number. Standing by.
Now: mL 4.6
